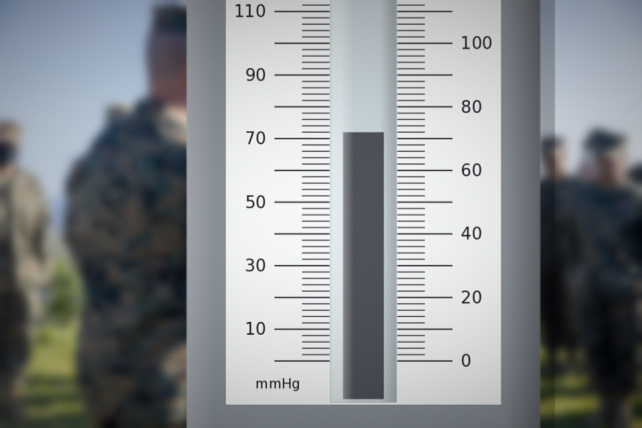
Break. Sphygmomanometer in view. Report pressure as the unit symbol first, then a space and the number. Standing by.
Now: mmHg 72
